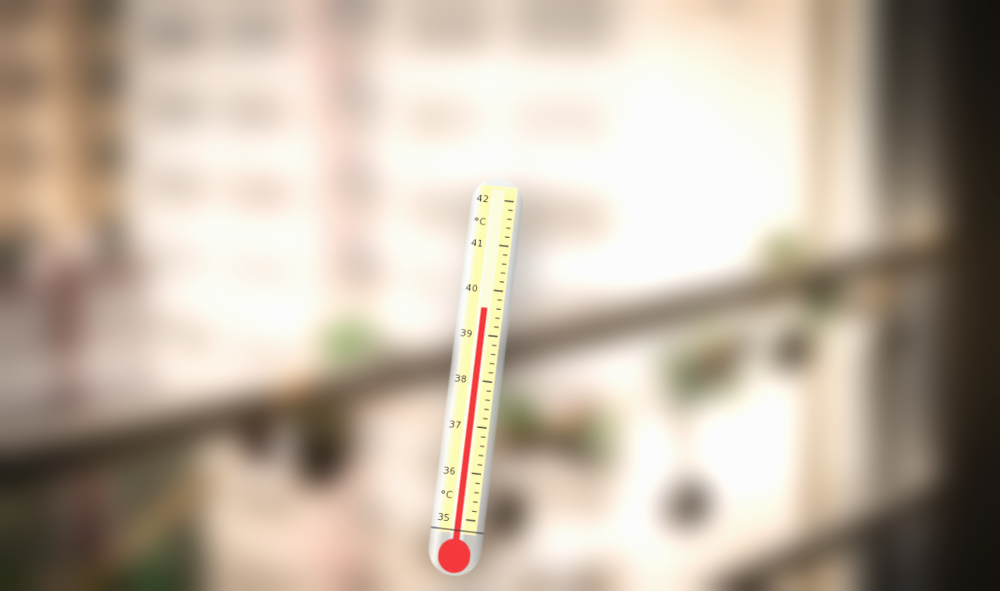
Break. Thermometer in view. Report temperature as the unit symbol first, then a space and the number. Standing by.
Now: °C 39.6
